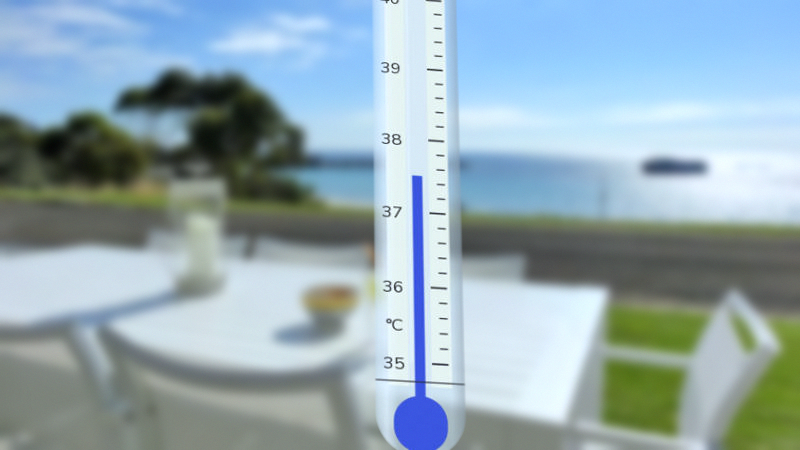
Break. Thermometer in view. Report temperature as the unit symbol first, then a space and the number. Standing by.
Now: °C 37.5
